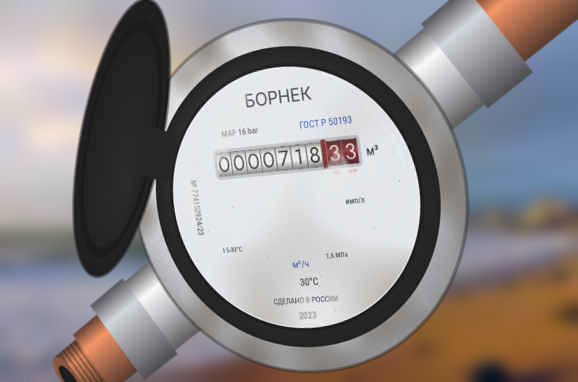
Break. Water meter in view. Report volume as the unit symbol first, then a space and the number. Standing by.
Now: m³ 718.33
